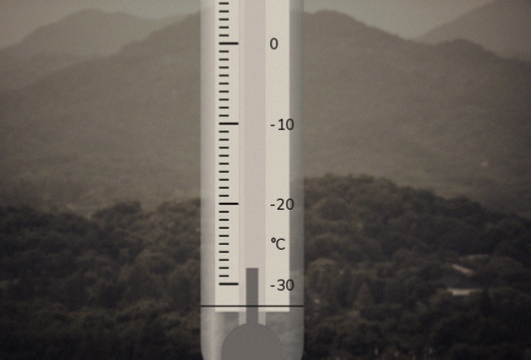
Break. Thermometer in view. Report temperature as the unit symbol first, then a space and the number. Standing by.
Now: °C -28
